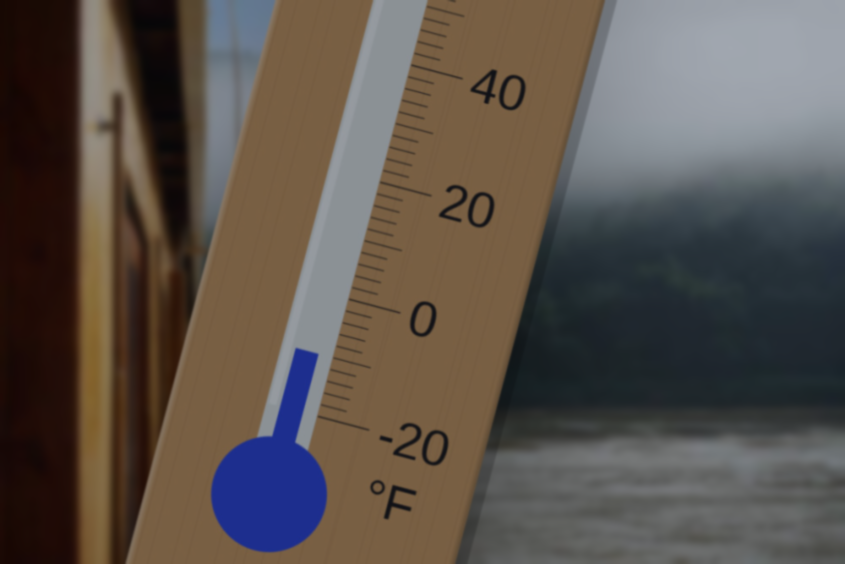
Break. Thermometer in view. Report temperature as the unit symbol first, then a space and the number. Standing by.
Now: °F -10
